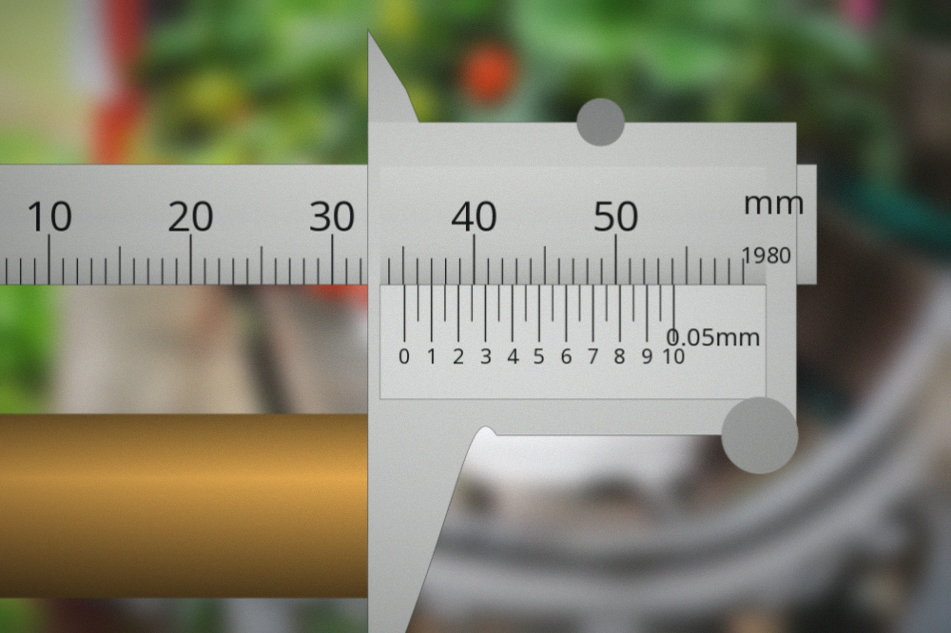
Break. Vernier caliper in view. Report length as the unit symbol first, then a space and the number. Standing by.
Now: mm 35.1
